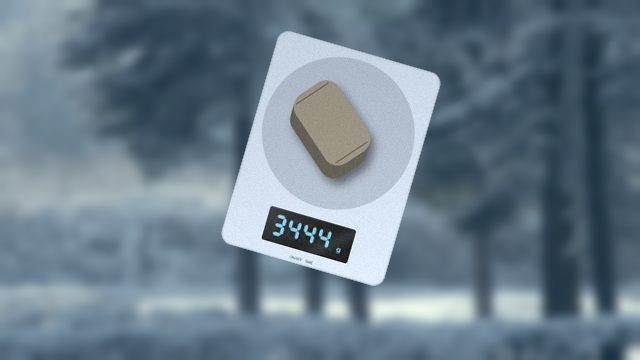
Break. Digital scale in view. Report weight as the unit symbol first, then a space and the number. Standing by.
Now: g 3444
